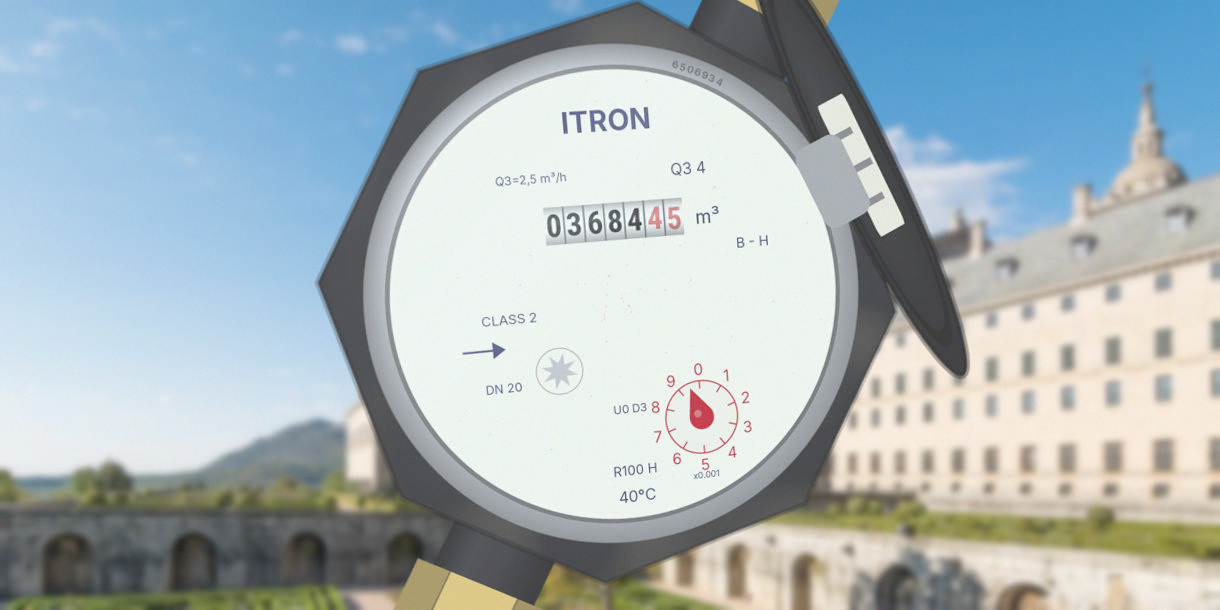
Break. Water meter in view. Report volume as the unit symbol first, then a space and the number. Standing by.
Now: m³ 3684.449
